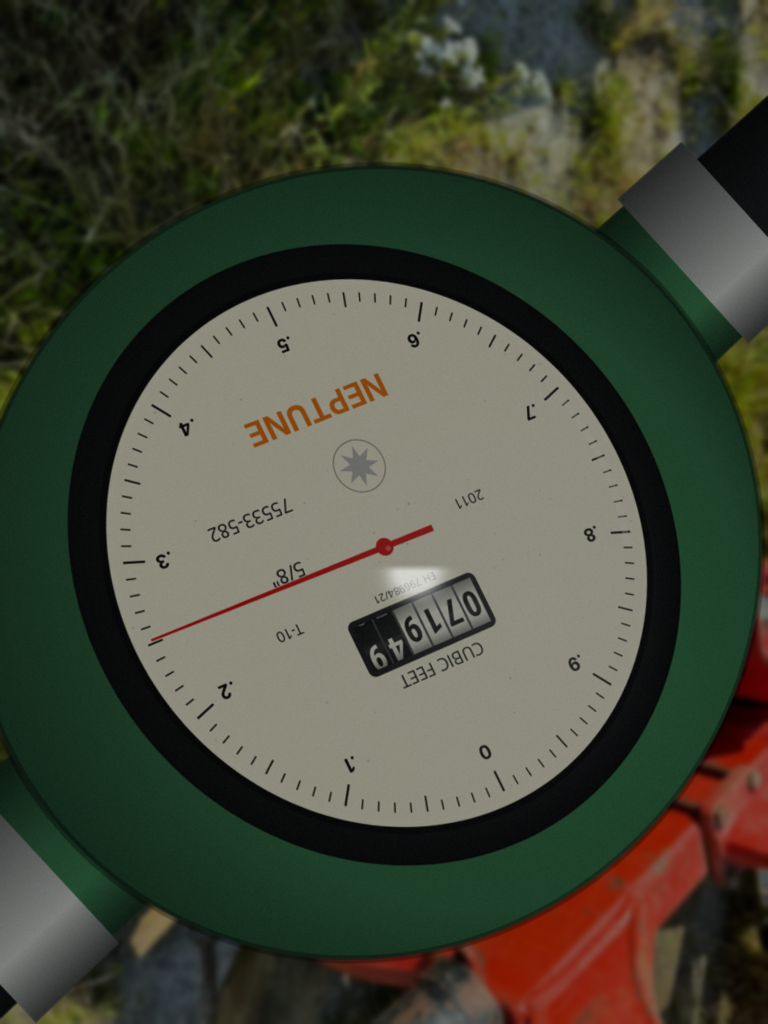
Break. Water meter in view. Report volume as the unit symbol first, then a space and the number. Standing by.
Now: ft³ 71949.25
